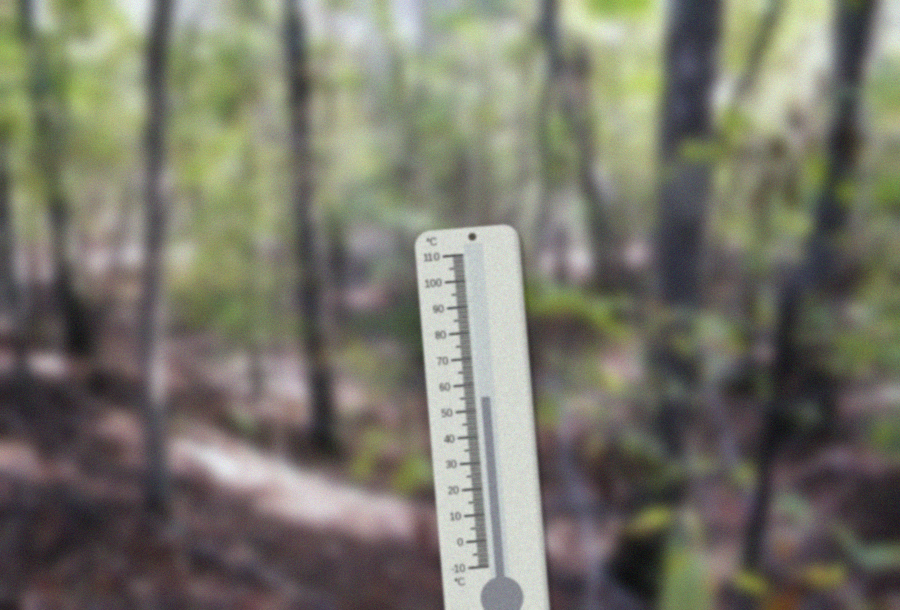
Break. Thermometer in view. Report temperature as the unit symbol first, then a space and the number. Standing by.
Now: °C 55
